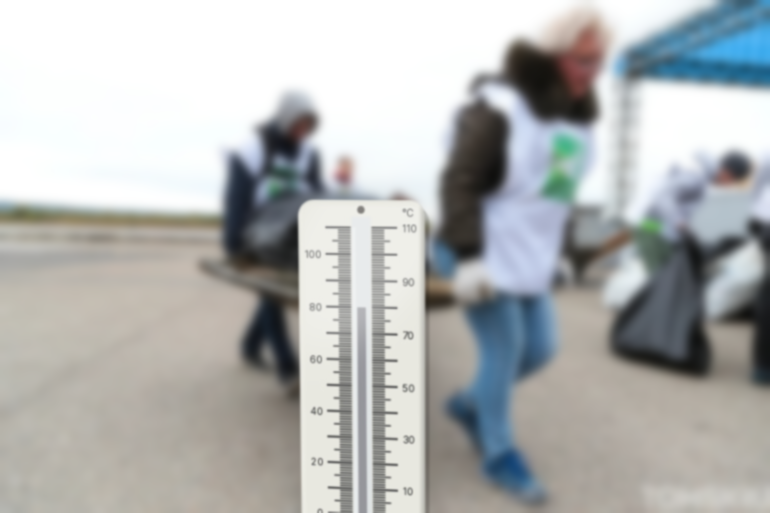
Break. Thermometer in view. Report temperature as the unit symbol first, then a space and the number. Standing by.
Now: °C 80
